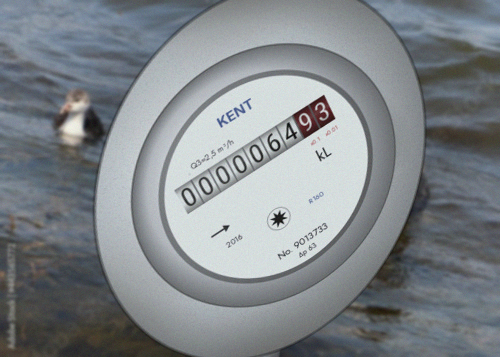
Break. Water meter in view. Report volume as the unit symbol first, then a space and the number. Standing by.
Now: kL 64.93
